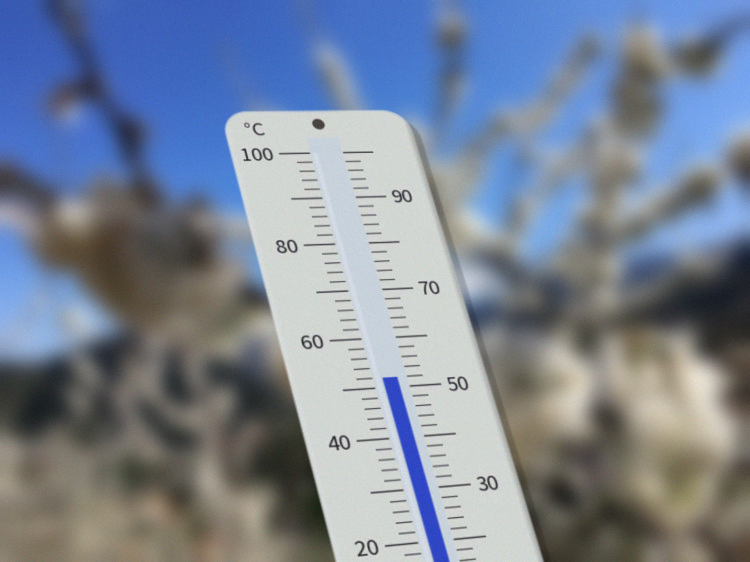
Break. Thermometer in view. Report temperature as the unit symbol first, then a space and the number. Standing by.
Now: °C 52
